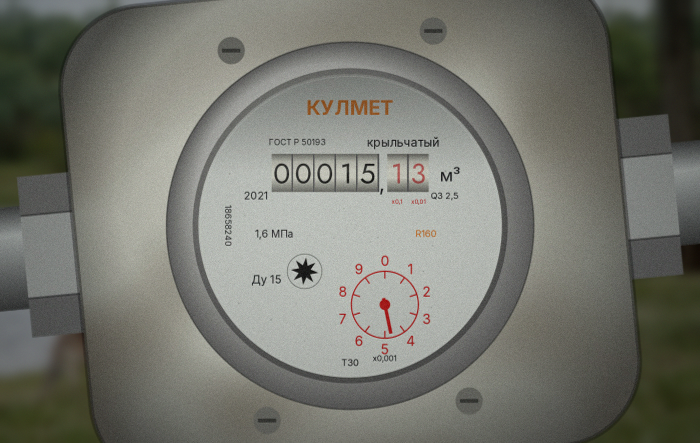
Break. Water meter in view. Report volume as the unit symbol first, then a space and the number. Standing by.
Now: m³ 15.134
